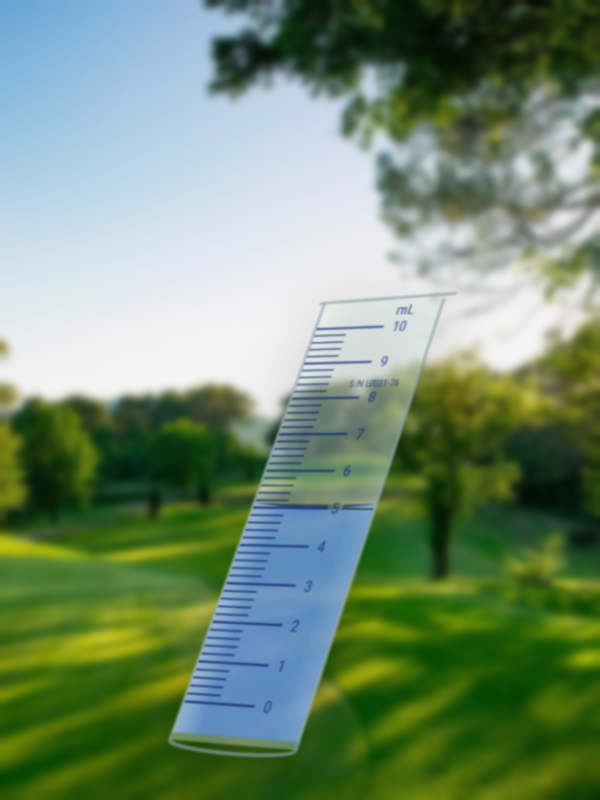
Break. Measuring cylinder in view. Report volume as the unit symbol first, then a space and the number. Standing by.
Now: mL 5
